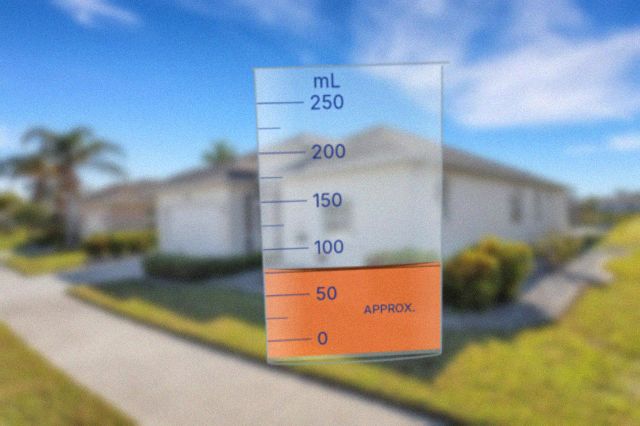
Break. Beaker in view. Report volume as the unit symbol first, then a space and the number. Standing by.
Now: mL 75
